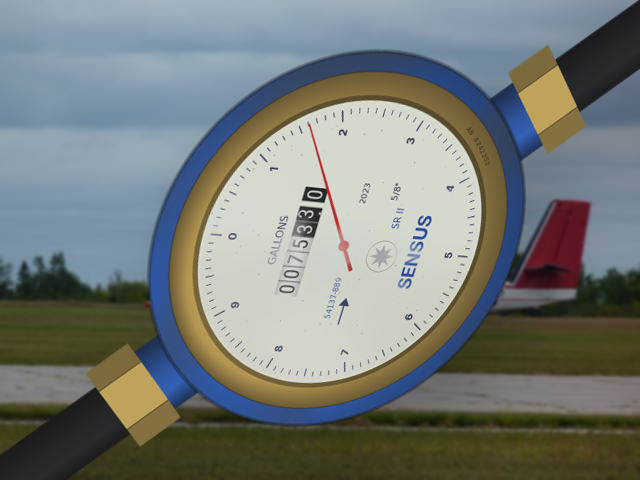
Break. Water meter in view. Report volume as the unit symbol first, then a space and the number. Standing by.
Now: gal 75331.6
